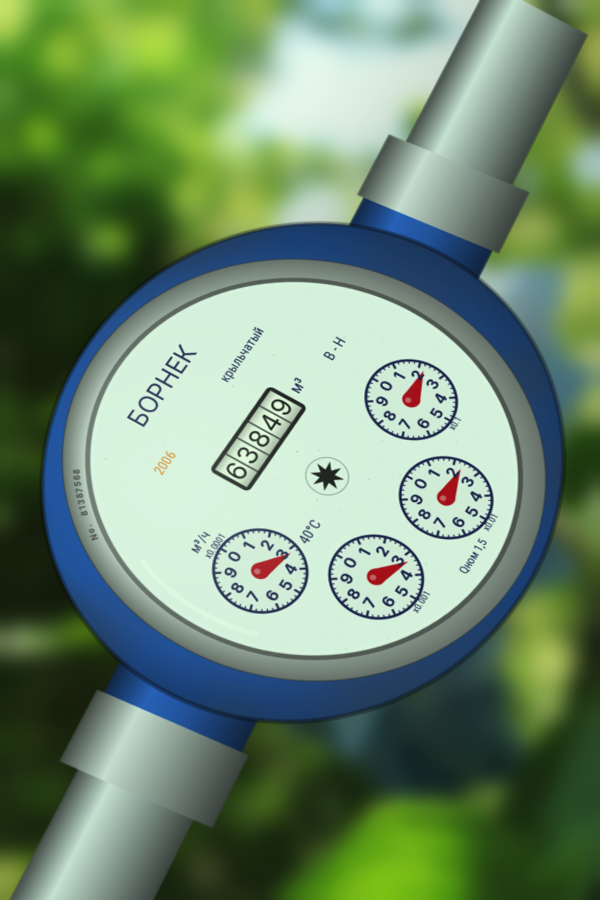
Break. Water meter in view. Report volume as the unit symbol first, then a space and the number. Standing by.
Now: m³ 63849.2233
